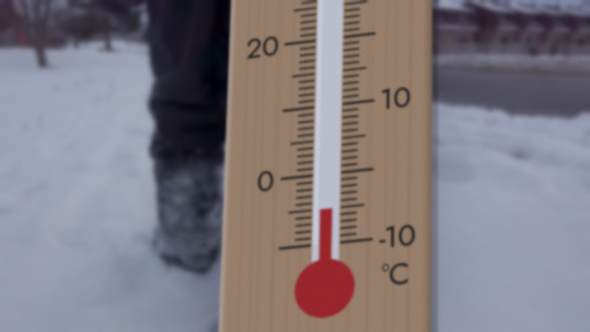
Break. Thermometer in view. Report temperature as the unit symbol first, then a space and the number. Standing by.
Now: °C -5
